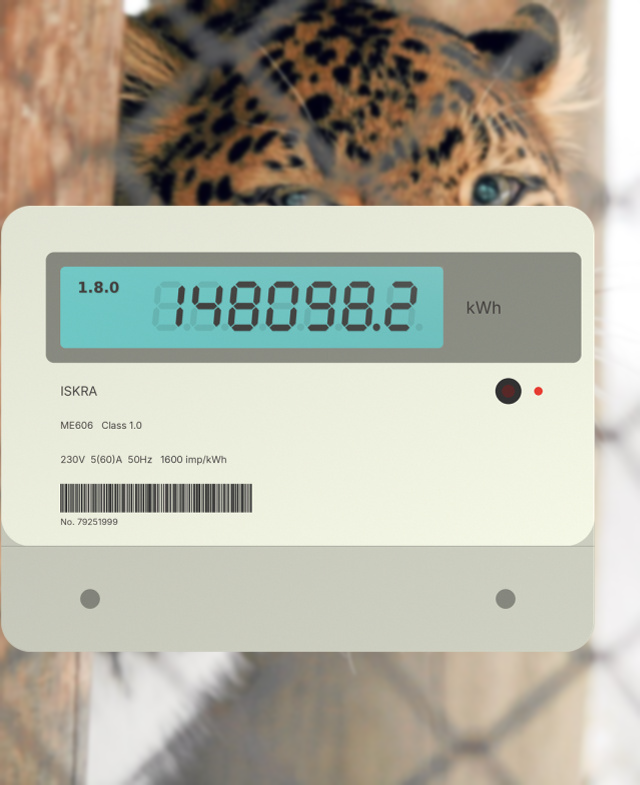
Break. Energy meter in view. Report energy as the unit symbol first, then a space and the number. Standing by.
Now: kWh 148098.2
